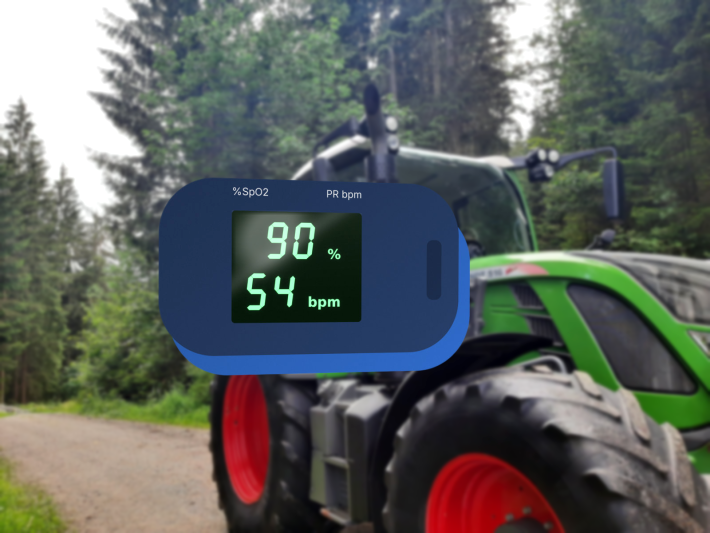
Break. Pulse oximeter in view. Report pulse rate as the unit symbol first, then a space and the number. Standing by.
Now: bpm 54
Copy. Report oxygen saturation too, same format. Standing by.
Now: % 90
